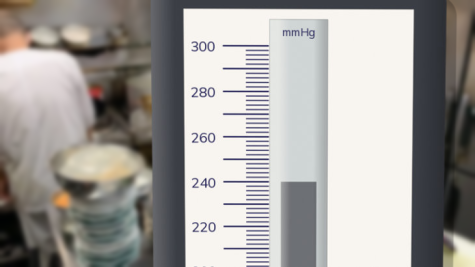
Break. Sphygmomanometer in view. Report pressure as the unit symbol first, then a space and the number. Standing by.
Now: mmHg 240
